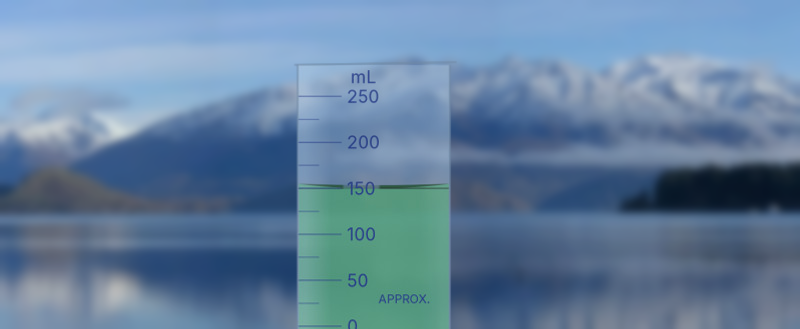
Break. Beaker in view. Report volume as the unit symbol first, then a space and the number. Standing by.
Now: mL 150
